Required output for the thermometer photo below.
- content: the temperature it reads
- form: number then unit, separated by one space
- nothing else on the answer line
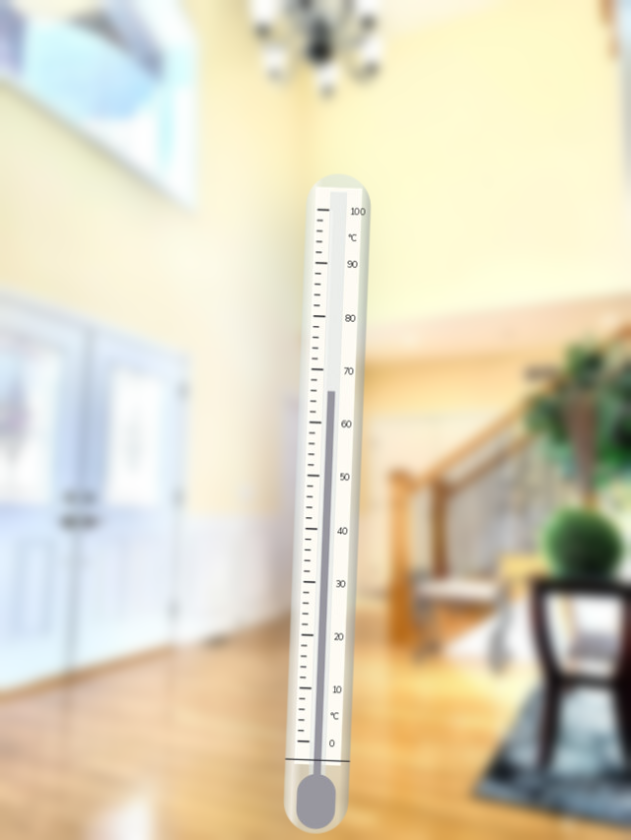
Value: 66 °C
